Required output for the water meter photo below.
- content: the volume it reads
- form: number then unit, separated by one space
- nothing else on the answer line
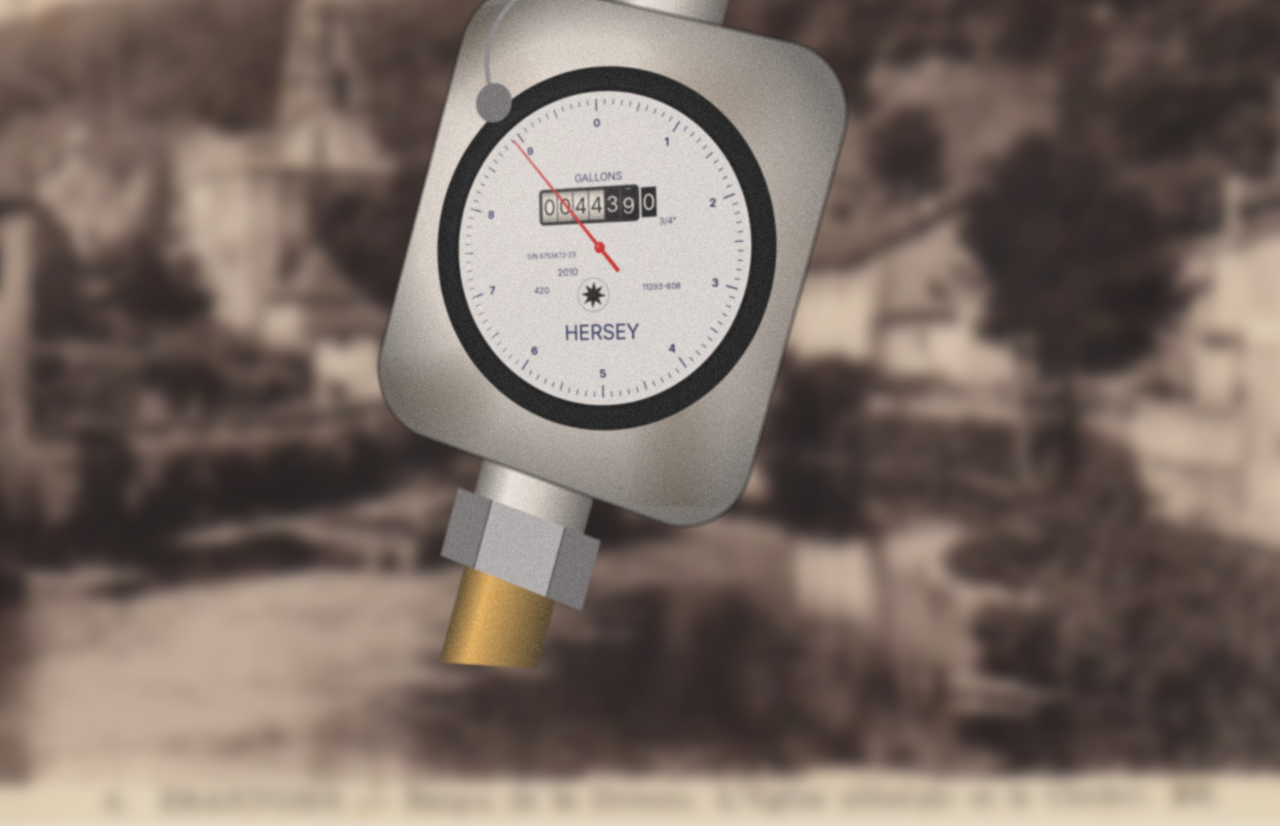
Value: 44388.9 gal
